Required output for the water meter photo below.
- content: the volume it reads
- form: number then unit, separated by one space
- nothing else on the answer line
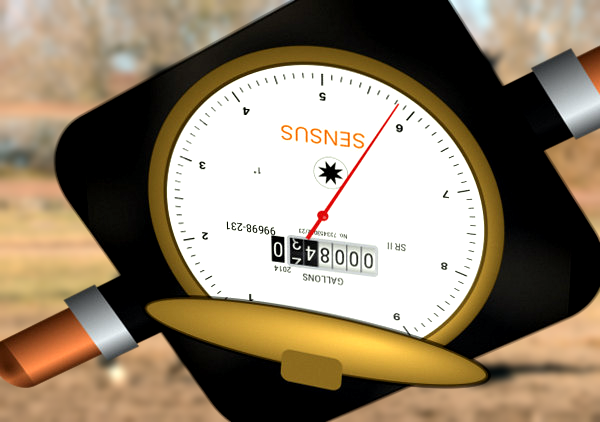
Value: 8425.8 gal
